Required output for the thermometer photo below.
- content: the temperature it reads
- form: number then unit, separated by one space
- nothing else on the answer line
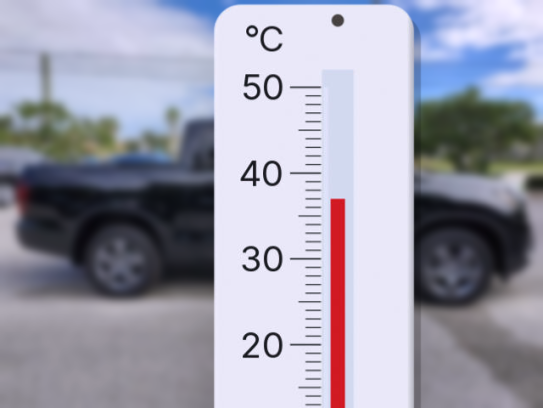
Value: 37 °C
